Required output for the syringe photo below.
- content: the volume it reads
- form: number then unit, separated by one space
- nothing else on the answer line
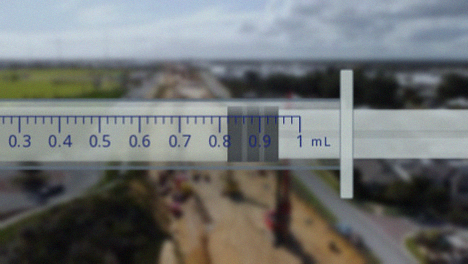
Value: 0.82 mL
